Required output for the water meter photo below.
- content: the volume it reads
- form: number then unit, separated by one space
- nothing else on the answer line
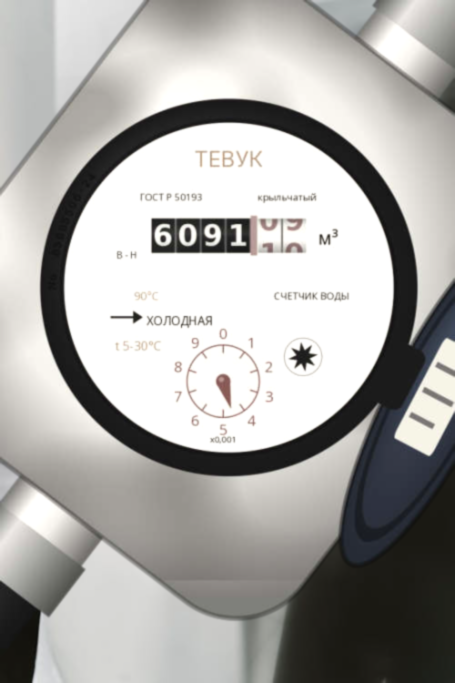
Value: 6091.094 m³
